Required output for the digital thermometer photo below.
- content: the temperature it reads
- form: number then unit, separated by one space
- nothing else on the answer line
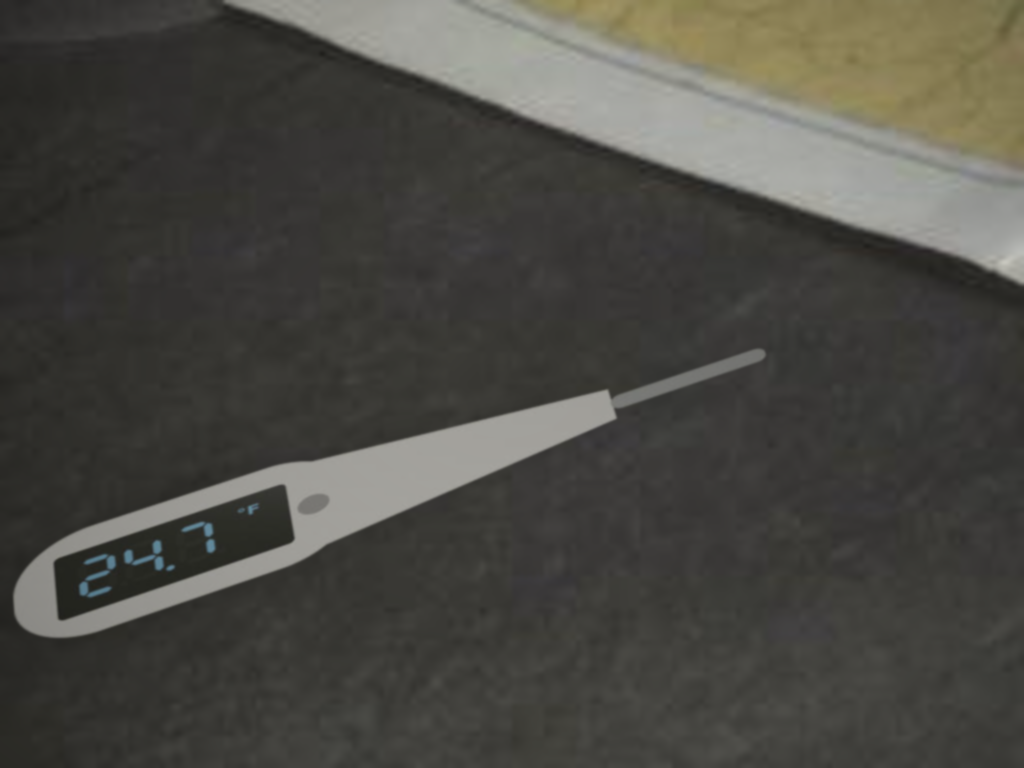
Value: 24.7 °F
